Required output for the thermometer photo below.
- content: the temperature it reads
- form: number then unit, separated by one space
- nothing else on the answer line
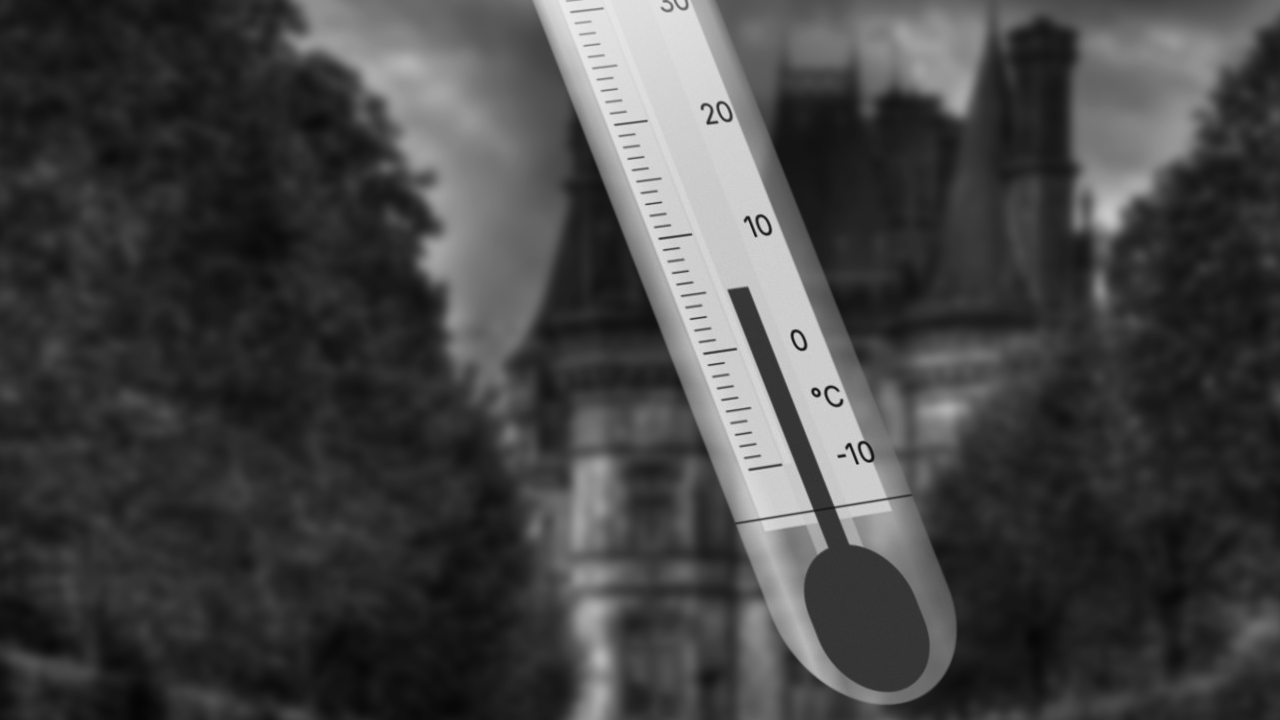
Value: 5 °C
